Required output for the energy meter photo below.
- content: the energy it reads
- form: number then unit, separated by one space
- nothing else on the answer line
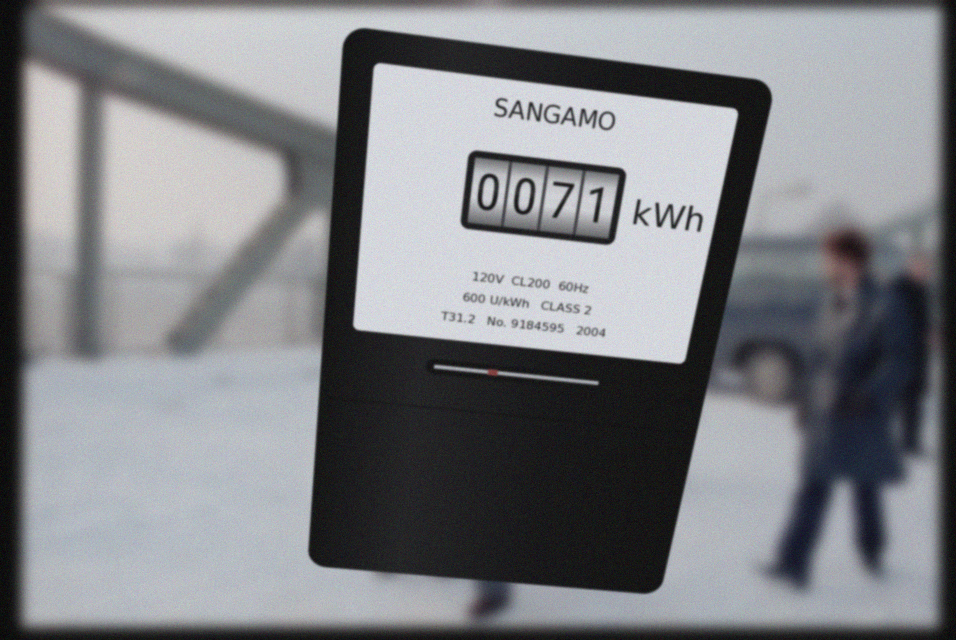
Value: 71 kWh
